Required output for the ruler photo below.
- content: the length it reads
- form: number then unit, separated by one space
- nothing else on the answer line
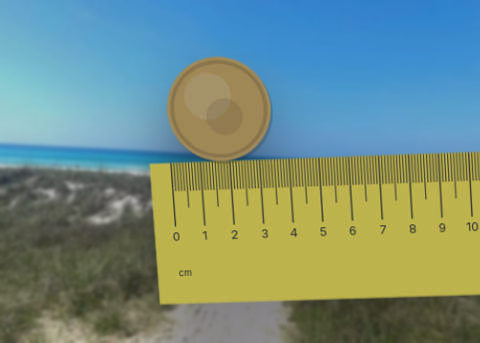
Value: 3.5 cm
